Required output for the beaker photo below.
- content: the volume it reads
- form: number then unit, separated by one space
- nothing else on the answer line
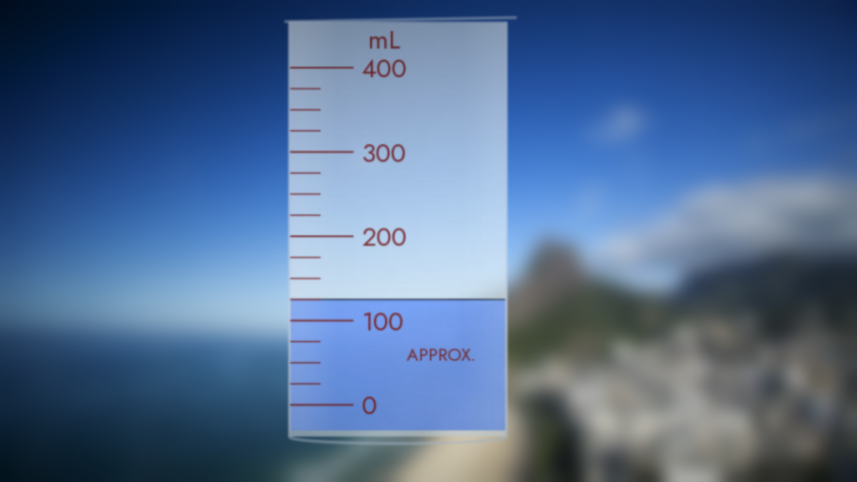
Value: 125 mL
